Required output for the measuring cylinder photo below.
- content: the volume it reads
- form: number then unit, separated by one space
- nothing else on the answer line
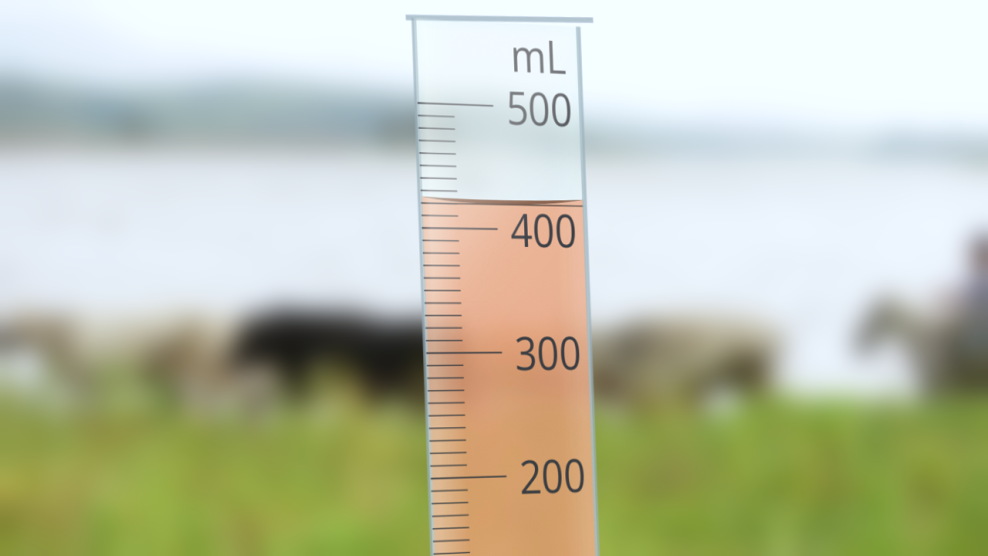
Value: 420 mL
